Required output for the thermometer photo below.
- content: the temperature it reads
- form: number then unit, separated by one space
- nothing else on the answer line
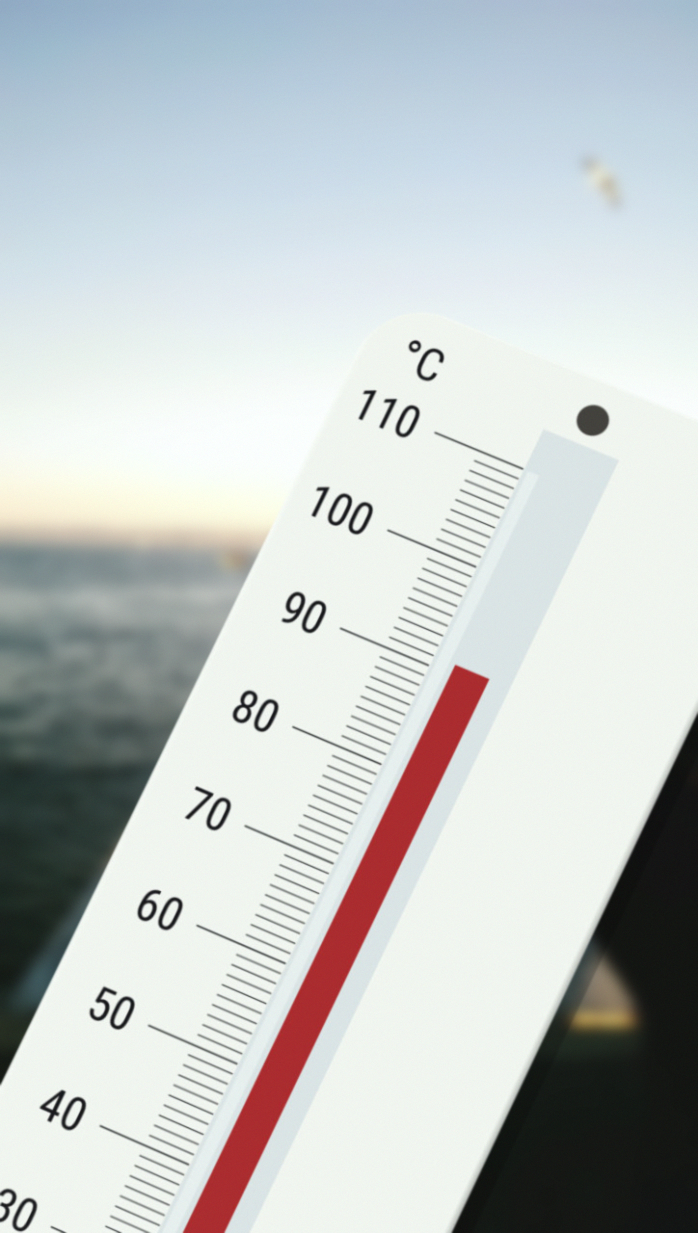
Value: 91 °C
